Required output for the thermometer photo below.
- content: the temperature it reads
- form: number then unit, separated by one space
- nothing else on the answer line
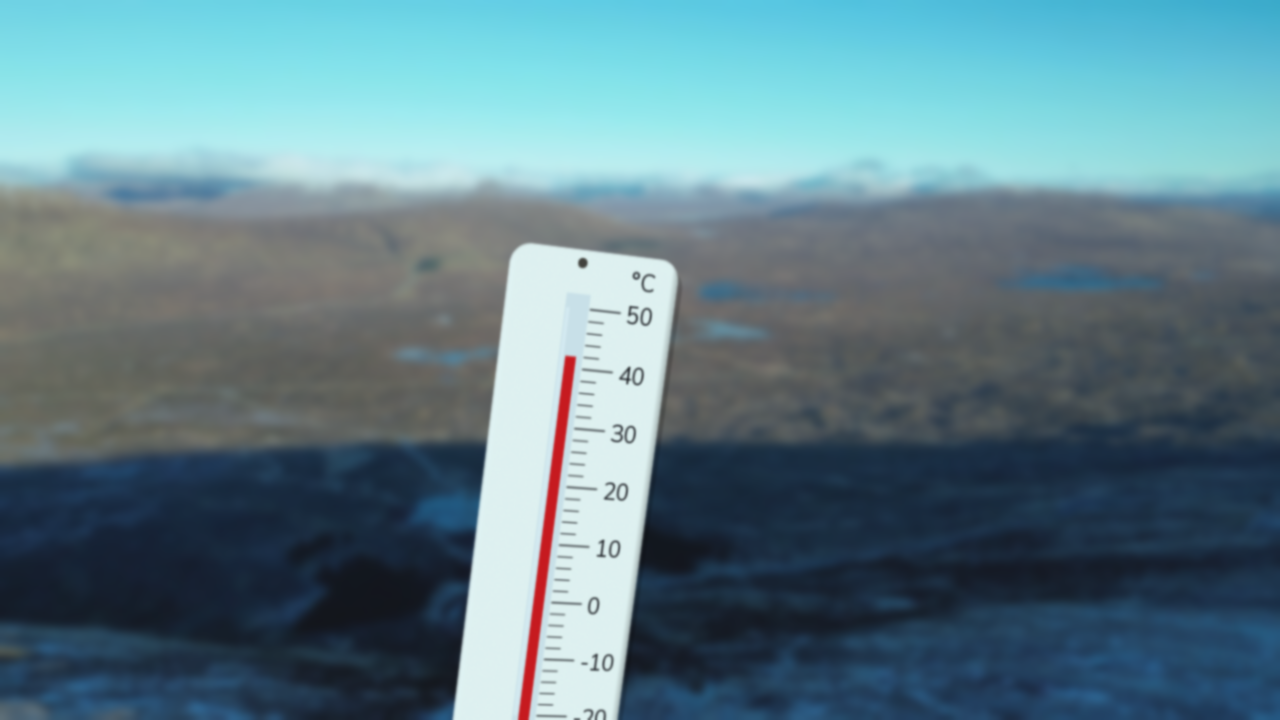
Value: 42 °C
